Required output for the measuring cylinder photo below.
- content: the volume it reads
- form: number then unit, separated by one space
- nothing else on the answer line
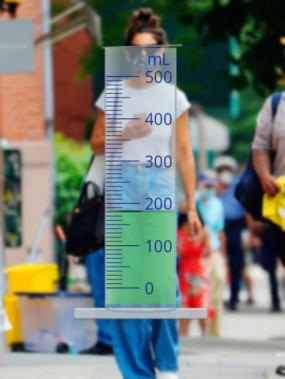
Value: 180 mL
